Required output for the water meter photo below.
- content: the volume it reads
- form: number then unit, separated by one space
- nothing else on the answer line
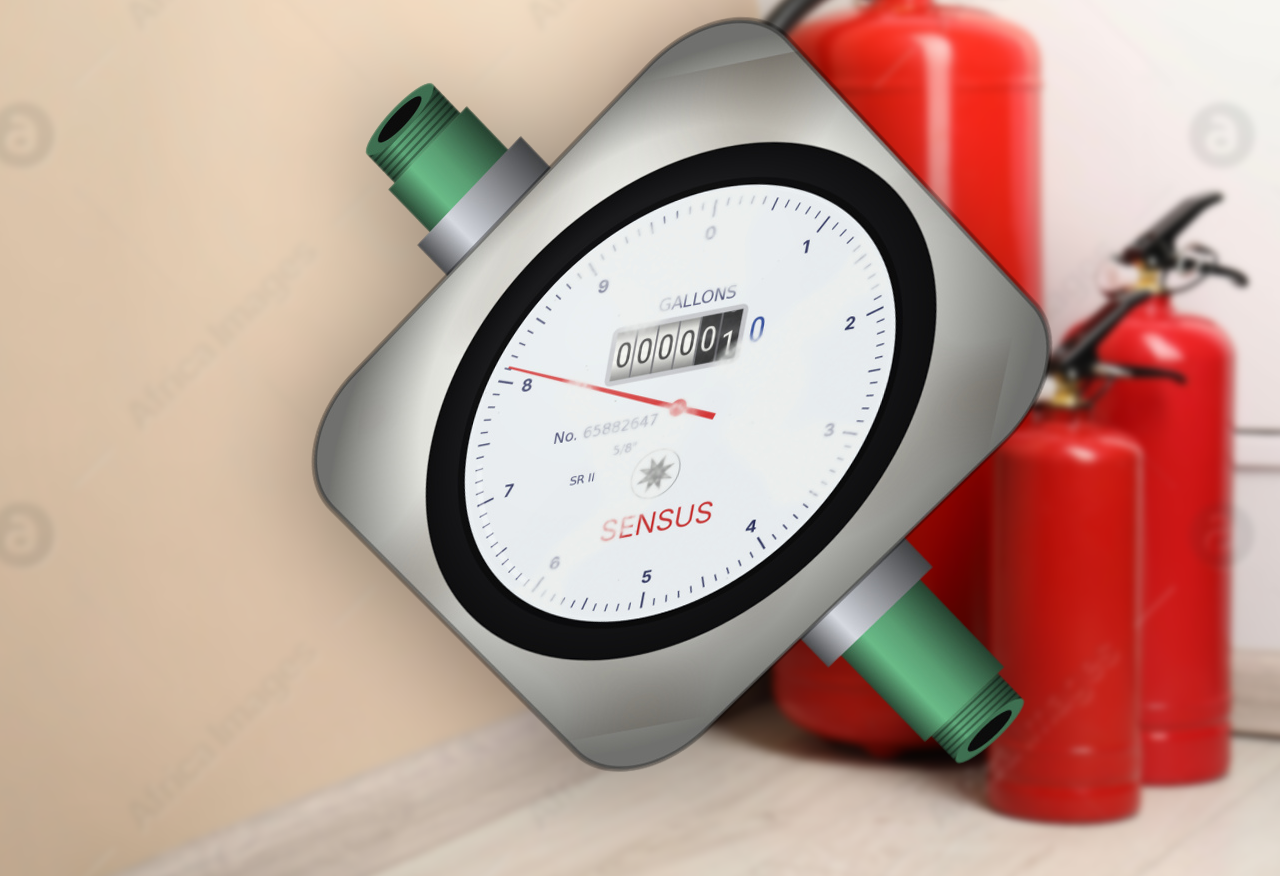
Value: 8.1 gal
